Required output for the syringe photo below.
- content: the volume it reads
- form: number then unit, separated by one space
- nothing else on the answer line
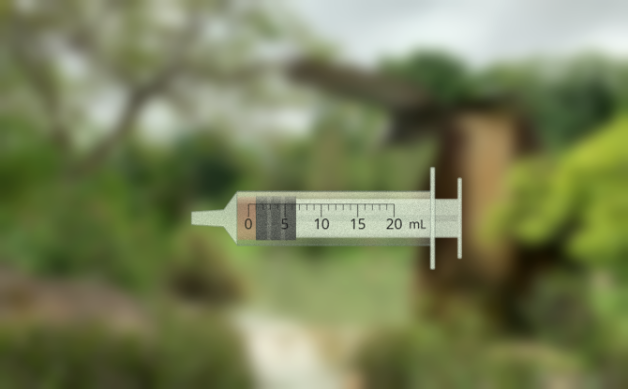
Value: 1 mL
